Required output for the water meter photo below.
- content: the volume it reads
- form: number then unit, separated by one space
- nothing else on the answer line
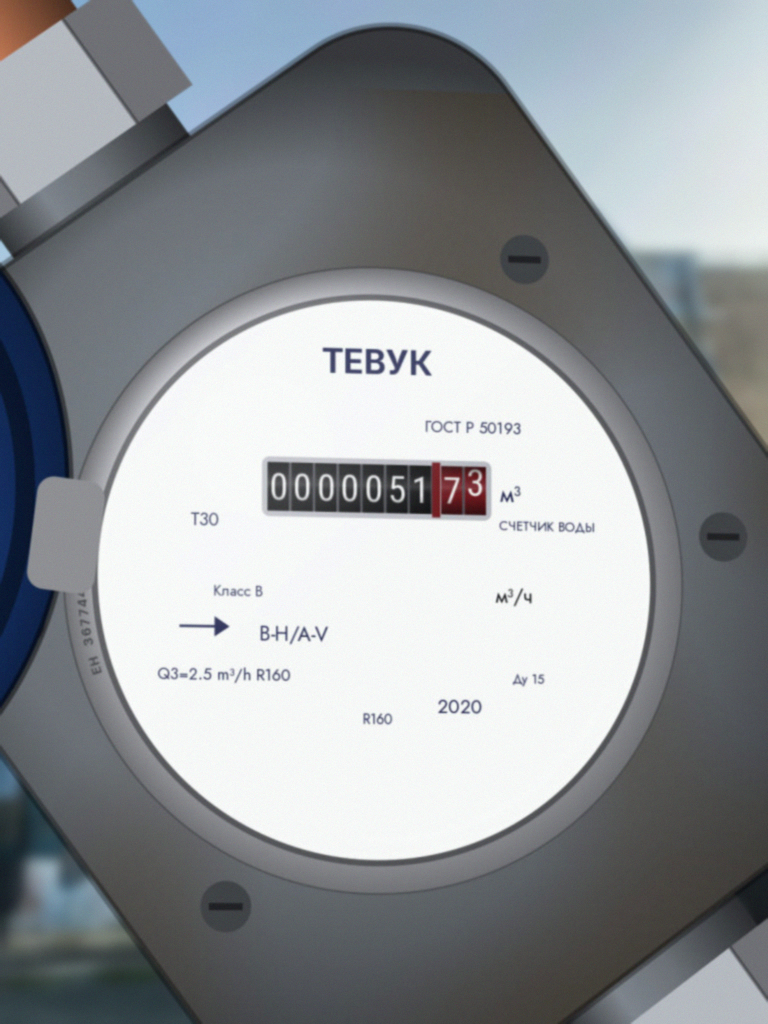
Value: 51.73 m³
